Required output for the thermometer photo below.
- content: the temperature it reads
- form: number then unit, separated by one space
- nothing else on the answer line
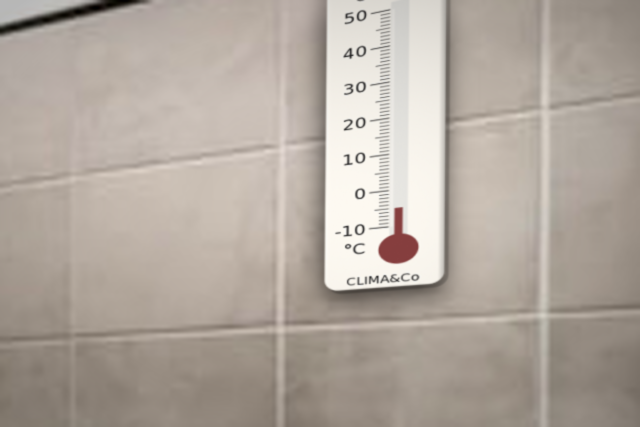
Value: -5 °C
